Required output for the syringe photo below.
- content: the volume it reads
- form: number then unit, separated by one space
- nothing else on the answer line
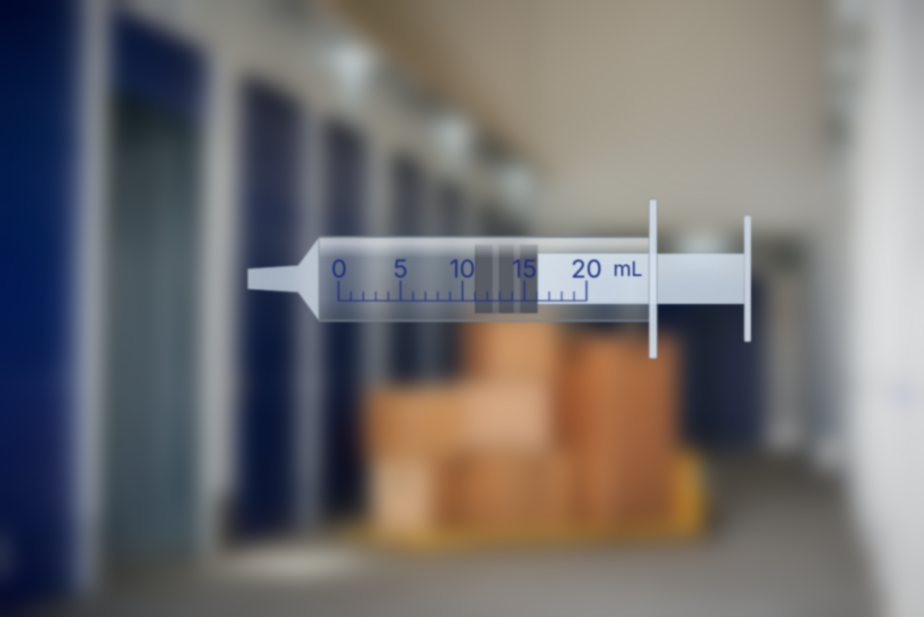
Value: 11 mL
